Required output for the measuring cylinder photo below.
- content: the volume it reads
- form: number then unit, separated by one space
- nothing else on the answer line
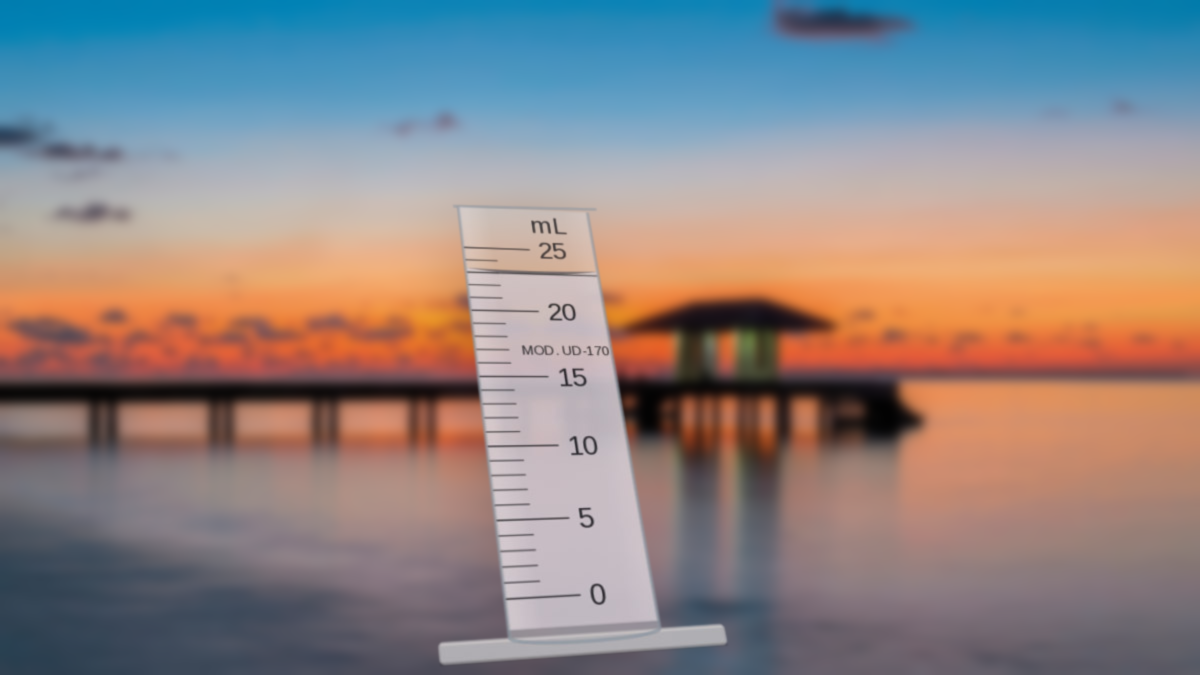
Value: 23 mL
